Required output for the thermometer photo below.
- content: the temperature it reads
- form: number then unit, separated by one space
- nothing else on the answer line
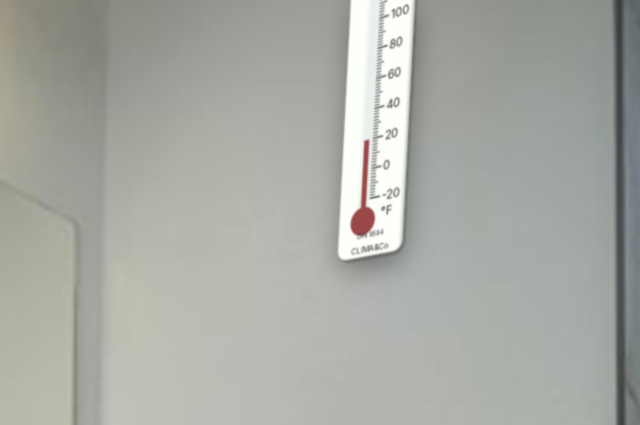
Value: 20 °F
